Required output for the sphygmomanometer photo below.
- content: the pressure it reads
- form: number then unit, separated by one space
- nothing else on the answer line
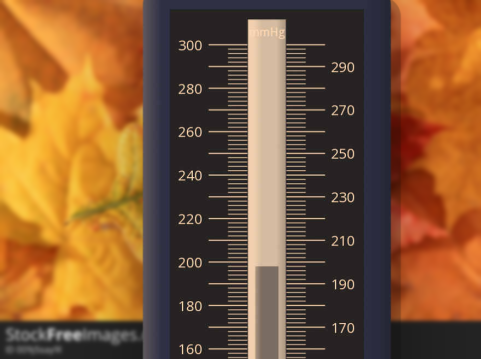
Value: 198 mmHg
